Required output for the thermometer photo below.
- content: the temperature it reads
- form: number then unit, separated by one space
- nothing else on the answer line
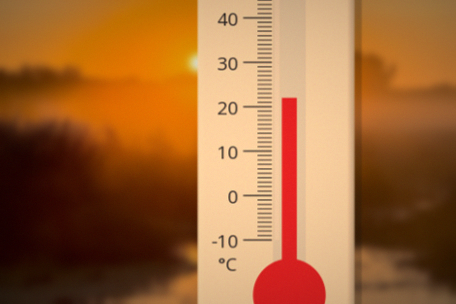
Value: 22 °C
